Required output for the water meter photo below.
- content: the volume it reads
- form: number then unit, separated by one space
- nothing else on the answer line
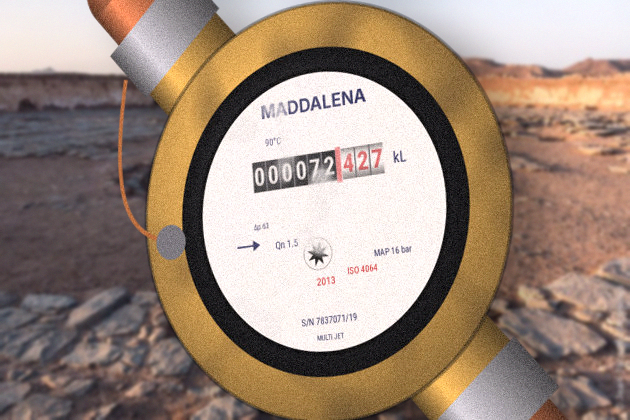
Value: 72.427 kL
